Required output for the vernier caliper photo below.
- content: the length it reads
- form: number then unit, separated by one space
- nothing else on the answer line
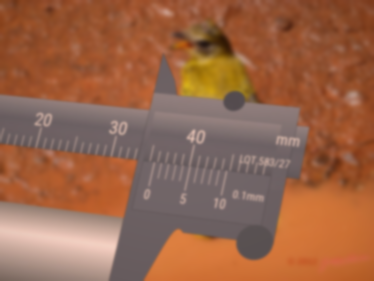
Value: 35.6 mm
